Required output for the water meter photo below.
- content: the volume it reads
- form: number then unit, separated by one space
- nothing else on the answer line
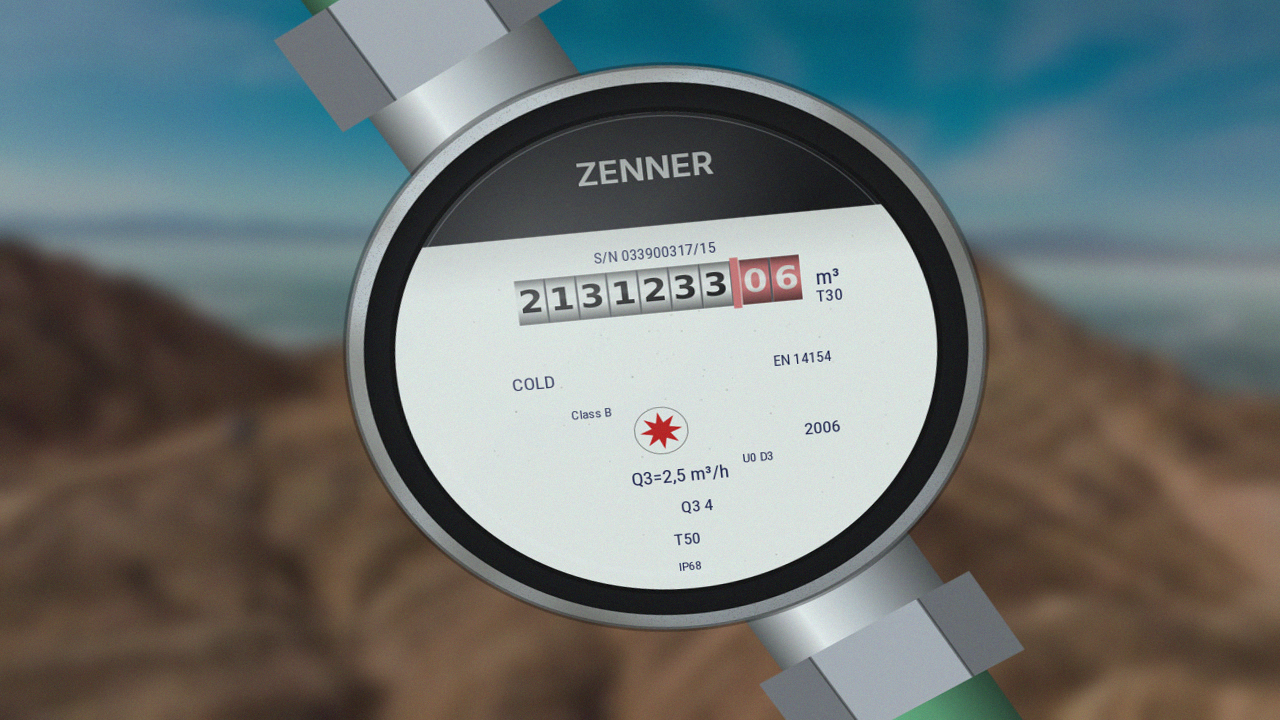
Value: 2131233.06 m³
